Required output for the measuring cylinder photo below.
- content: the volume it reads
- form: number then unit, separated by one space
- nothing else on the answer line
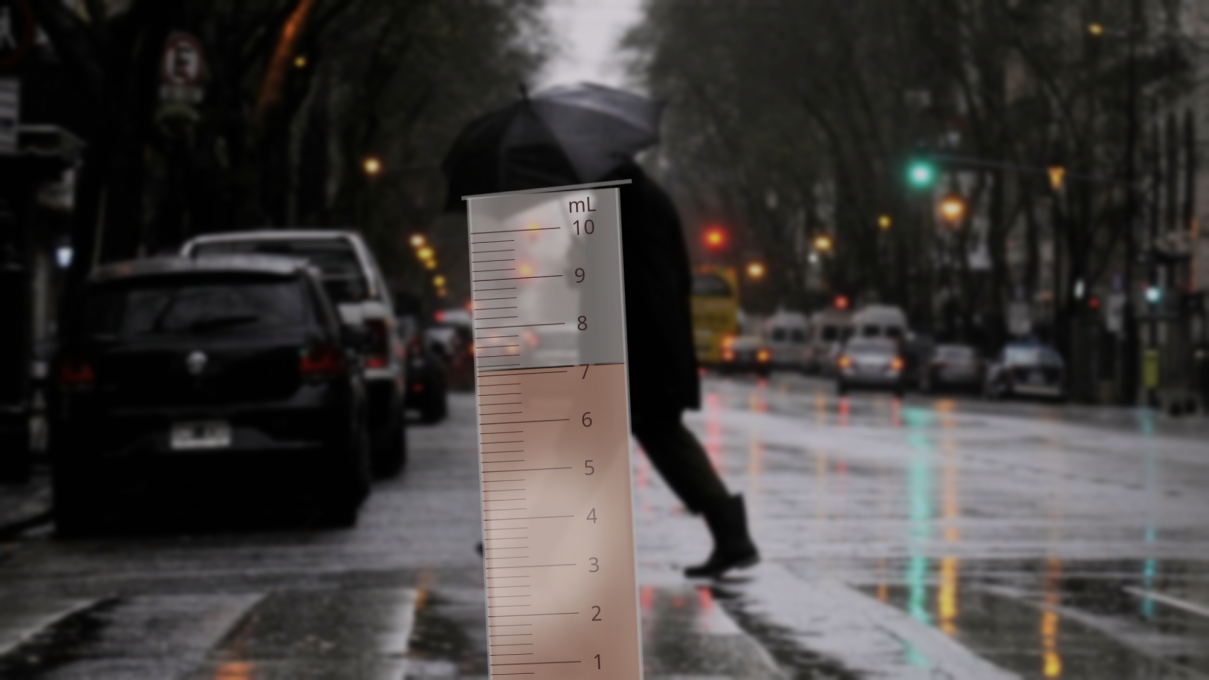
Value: 7.1 mL
